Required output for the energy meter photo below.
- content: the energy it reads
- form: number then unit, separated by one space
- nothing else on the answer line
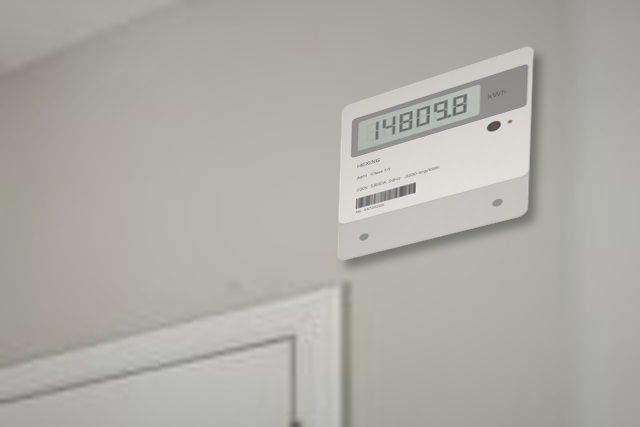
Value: 14809.8 kWh
